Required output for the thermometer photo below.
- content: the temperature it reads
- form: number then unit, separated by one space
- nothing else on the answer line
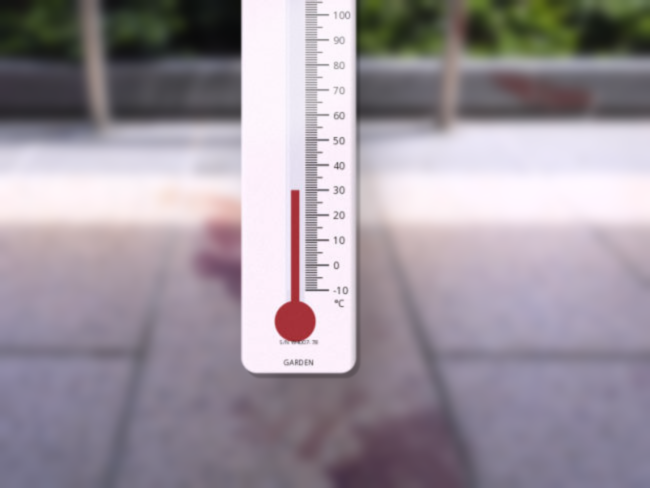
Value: 30 °C
